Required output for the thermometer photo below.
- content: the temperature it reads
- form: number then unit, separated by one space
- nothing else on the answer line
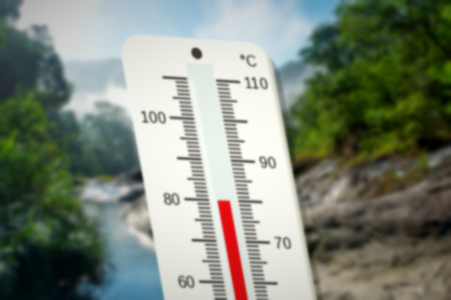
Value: 80 °C
